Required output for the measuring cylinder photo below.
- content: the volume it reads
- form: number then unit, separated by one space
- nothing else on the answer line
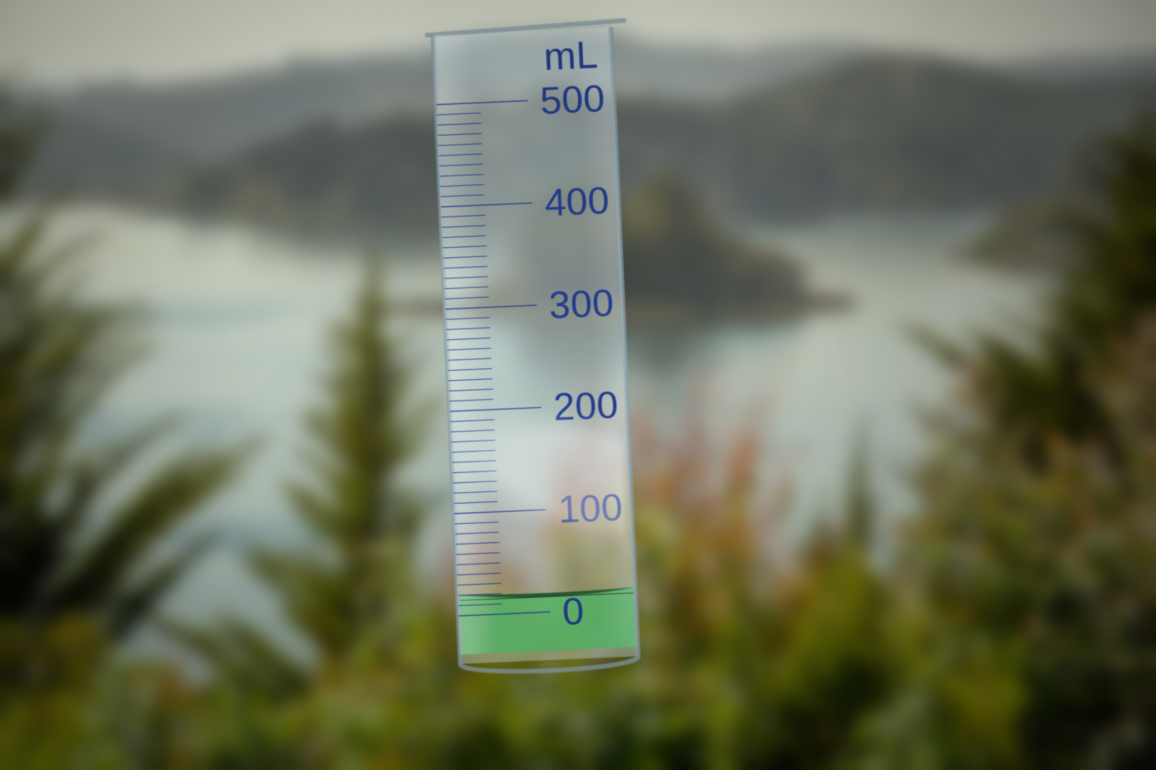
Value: 15 mL
